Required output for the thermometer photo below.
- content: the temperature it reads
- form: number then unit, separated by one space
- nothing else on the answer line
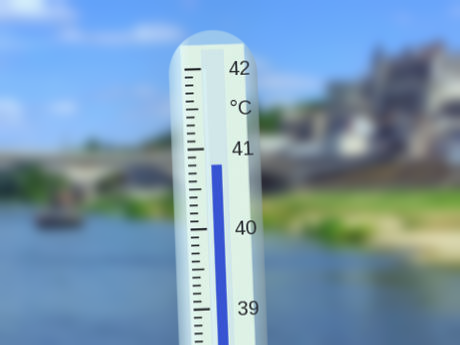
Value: 40.8 °C
